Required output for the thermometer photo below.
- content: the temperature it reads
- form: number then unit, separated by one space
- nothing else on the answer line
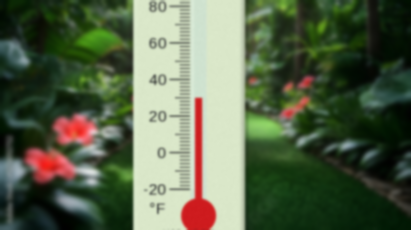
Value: 30 °F
